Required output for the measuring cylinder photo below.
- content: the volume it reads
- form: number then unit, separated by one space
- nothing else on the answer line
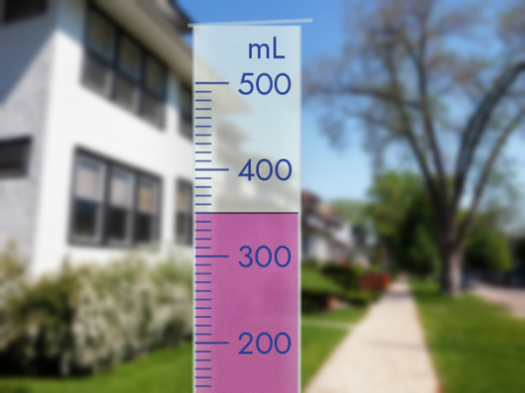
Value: 350 mL
